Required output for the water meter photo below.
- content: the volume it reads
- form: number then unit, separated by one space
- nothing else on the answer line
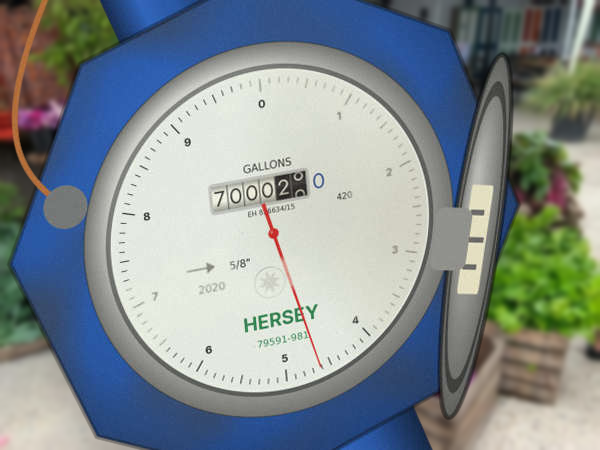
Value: 7000284.6 gal
